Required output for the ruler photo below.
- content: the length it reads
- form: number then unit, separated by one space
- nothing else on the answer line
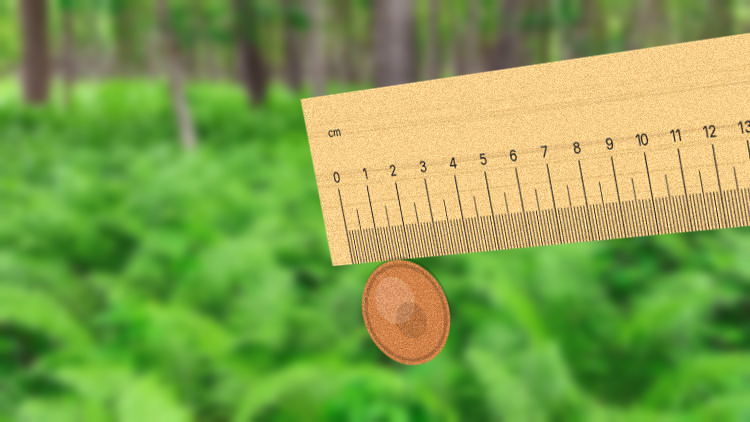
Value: 3 cm
